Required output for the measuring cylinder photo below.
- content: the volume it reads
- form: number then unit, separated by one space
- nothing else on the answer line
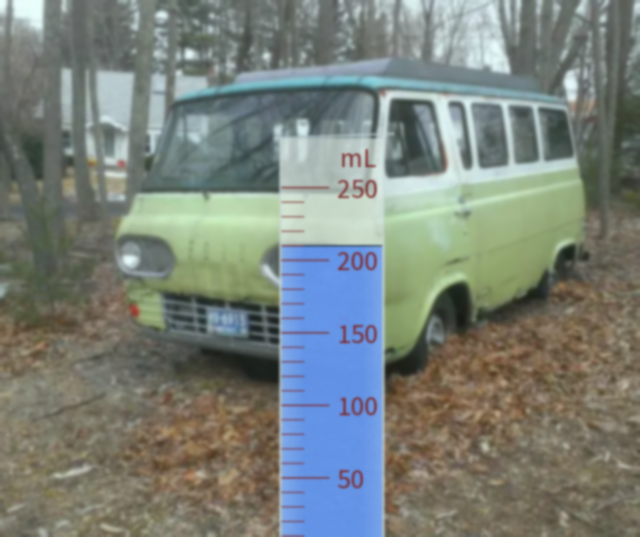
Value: 210 mL
